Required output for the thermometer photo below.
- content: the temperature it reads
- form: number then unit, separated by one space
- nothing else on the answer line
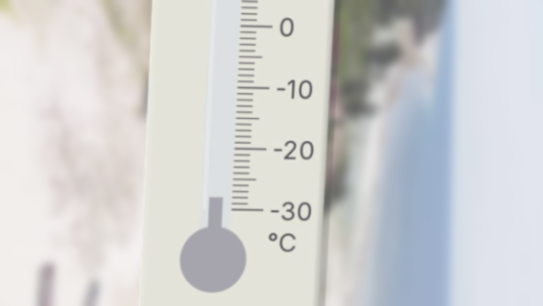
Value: -28 °C
